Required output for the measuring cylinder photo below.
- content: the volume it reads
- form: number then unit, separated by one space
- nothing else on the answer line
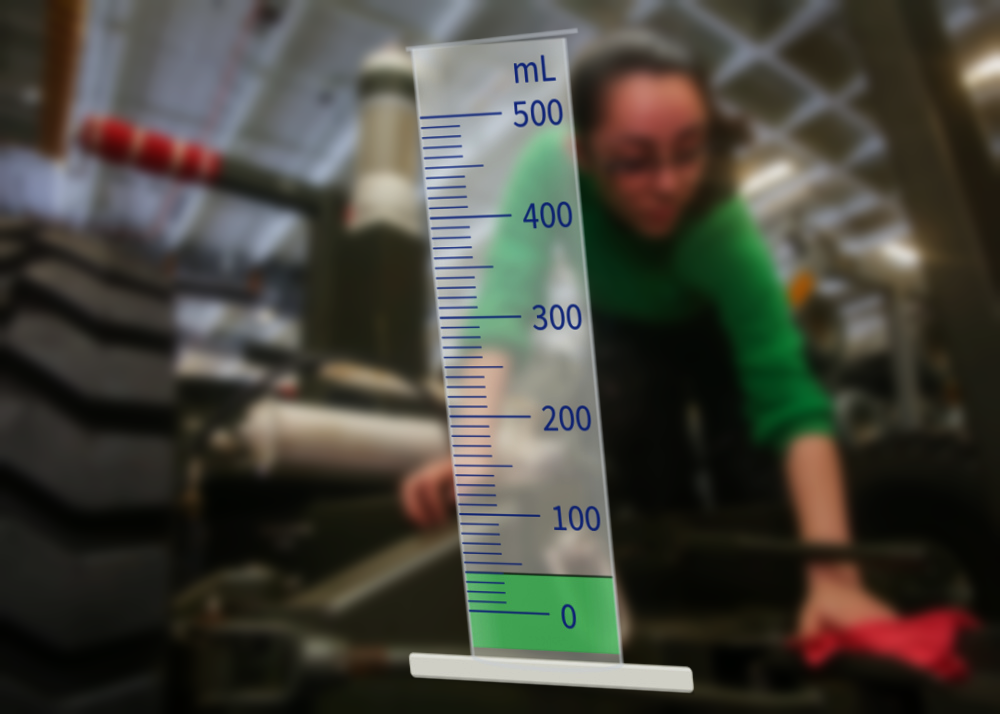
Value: 40 mL
